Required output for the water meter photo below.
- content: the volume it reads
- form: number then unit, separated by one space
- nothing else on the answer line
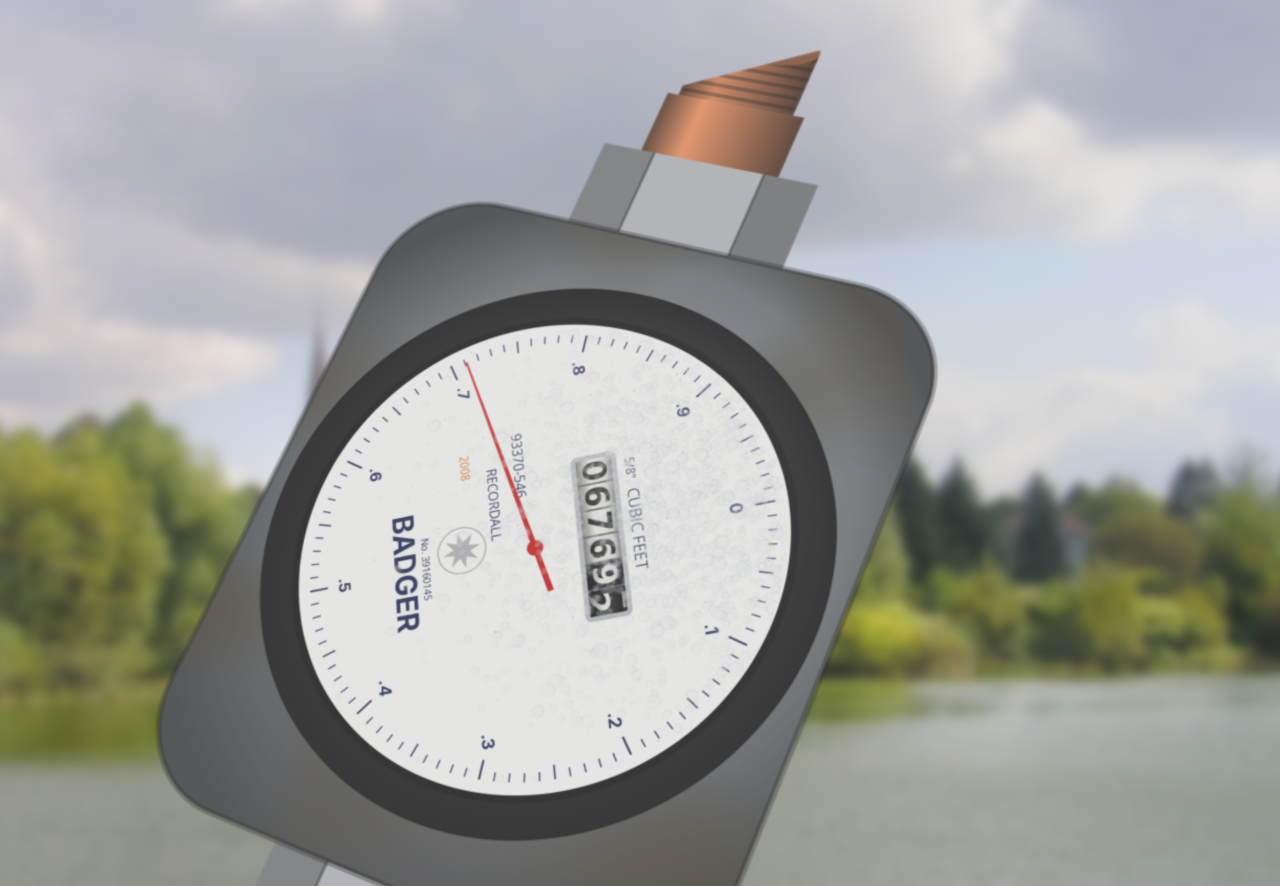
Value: 67691.71 ft³
